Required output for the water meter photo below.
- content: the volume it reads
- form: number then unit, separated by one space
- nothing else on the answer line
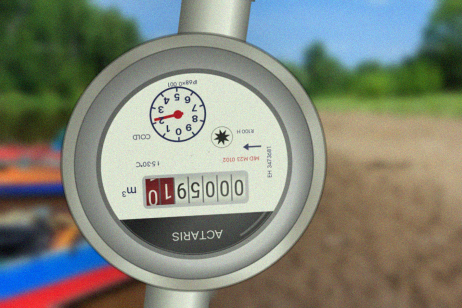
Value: 59.102 m³
